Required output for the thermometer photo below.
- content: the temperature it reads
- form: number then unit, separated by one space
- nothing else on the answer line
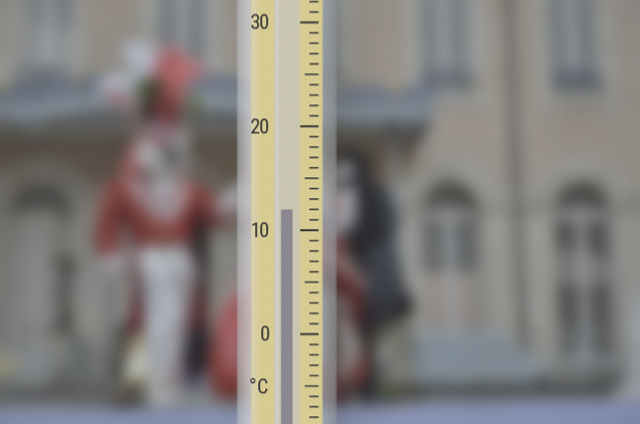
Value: 12 °C
